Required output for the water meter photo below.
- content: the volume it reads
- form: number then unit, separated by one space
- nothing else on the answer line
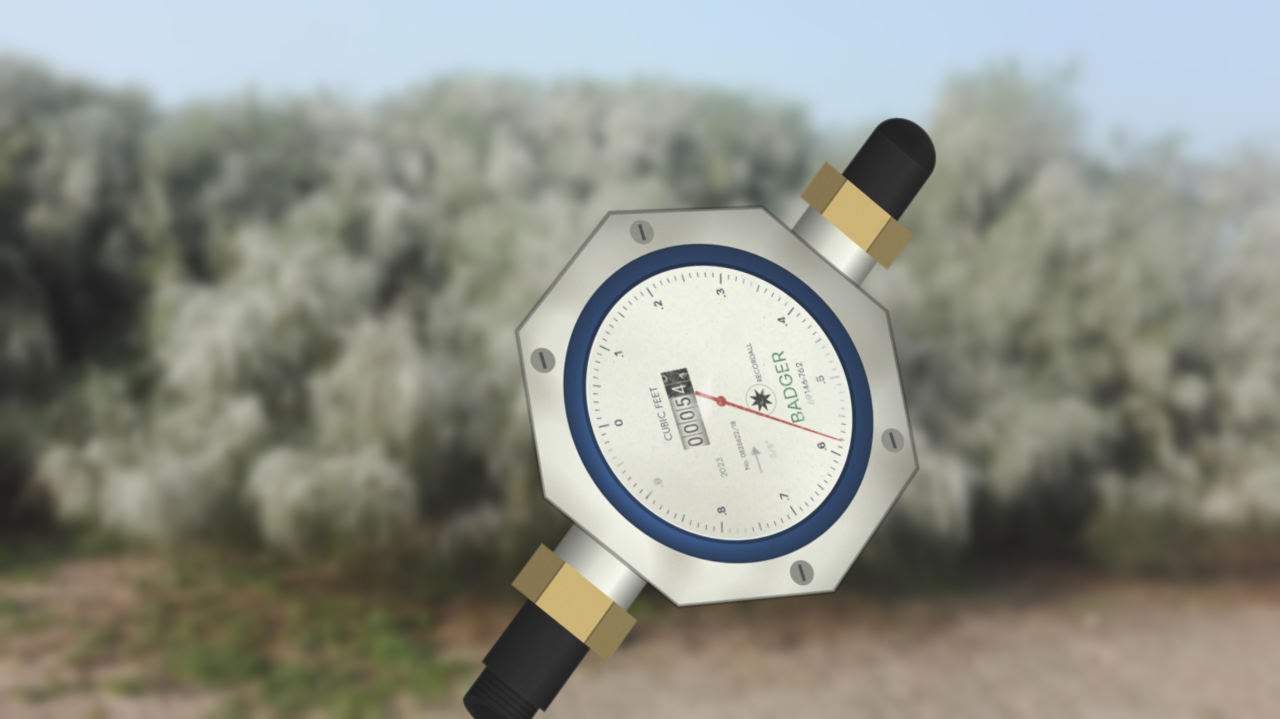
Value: 540.58 ft³
